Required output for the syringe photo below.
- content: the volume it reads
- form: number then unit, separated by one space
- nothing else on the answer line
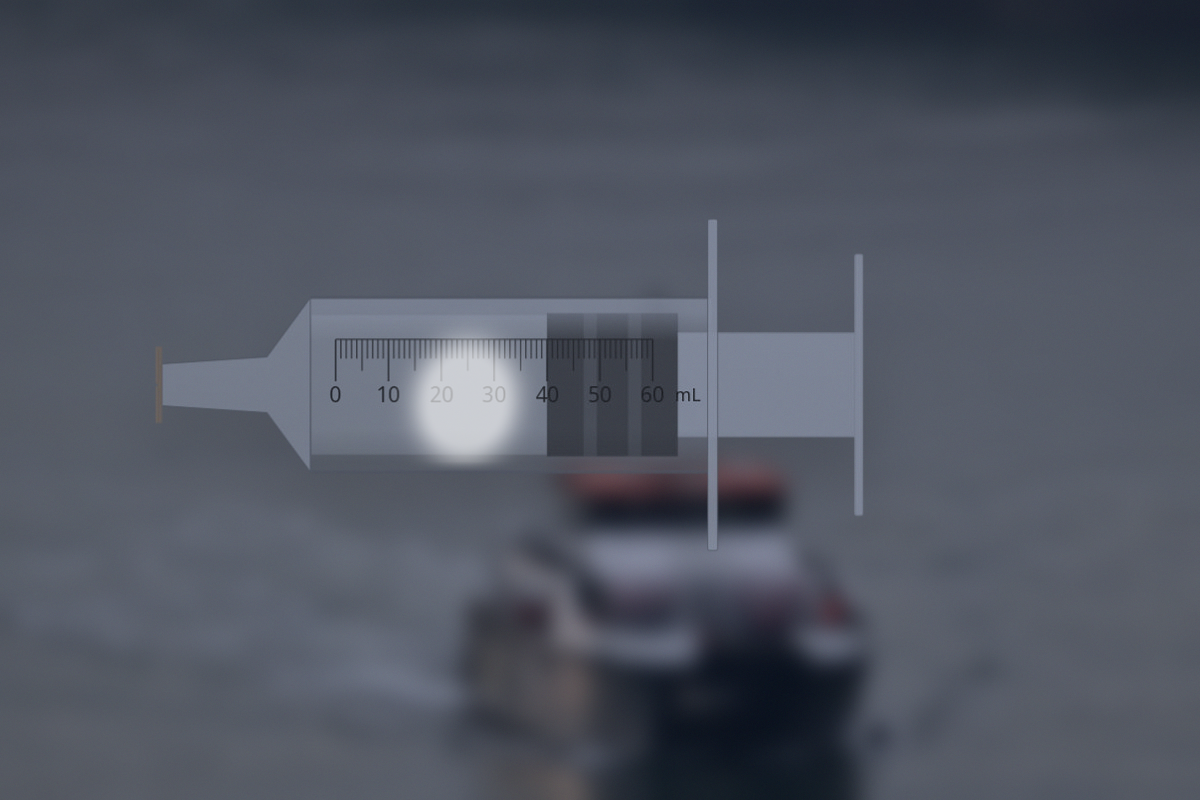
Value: 40 mL
